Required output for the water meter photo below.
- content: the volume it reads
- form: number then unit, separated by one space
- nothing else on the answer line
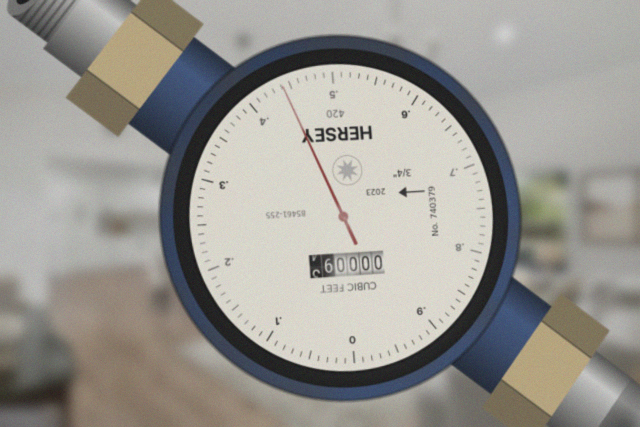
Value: 93.44 ft³
